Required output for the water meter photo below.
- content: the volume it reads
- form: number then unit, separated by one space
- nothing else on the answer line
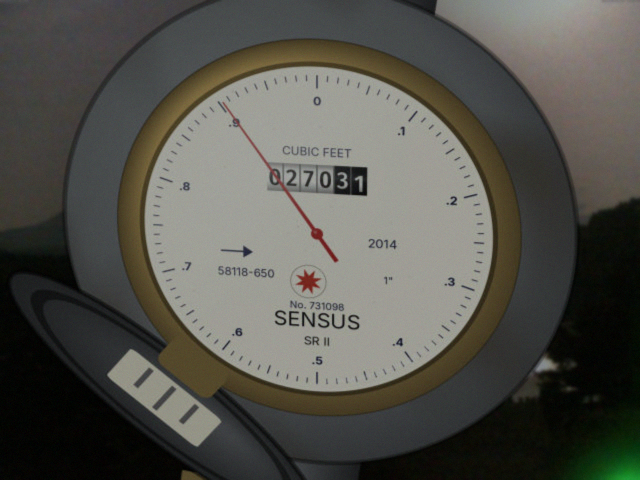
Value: 27030.90 ft³
